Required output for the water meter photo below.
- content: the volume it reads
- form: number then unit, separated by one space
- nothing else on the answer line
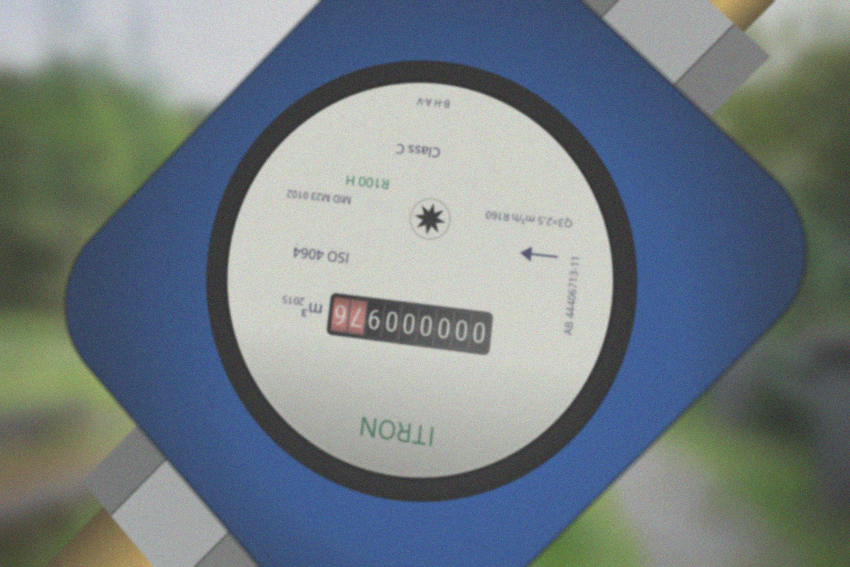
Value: 9.76 m³
